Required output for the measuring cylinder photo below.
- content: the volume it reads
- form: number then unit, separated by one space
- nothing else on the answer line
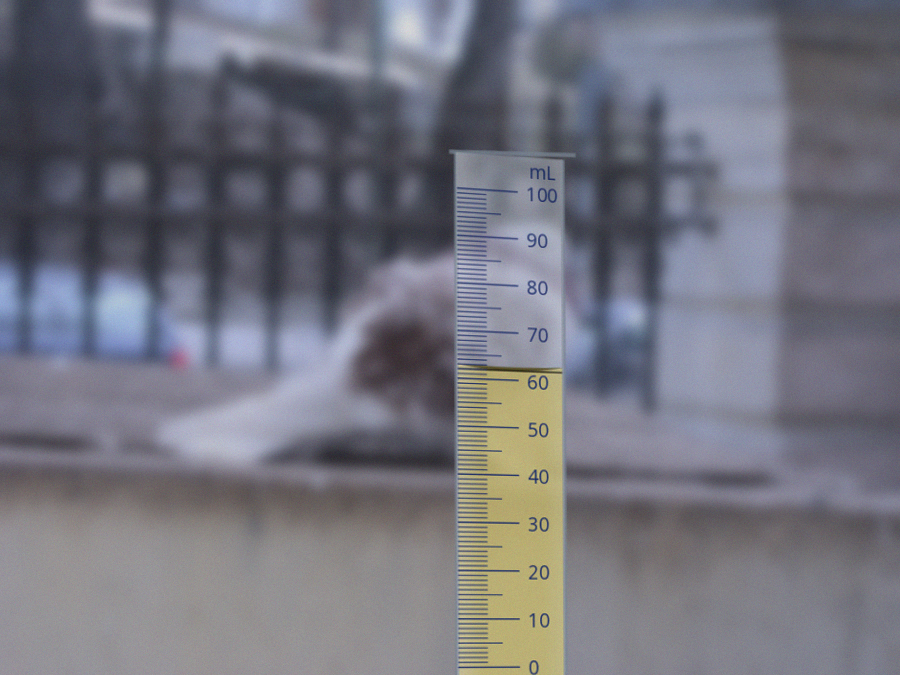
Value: 62 mL
